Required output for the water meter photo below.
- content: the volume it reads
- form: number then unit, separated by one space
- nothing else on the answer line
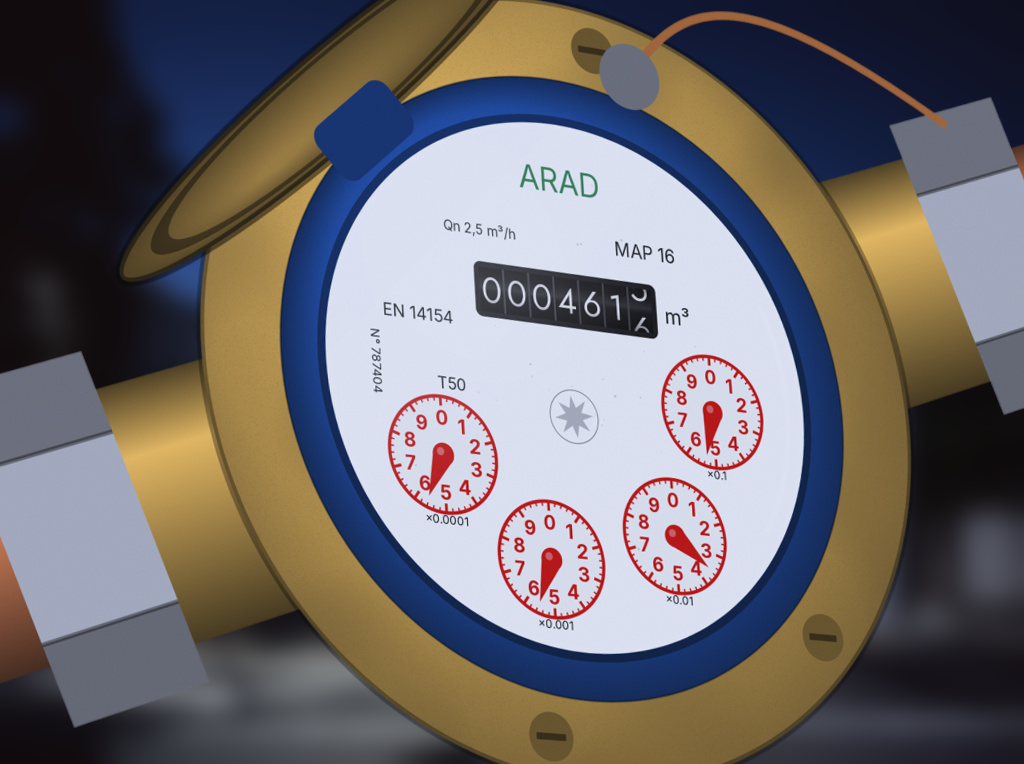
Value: 4615.5355 m³
